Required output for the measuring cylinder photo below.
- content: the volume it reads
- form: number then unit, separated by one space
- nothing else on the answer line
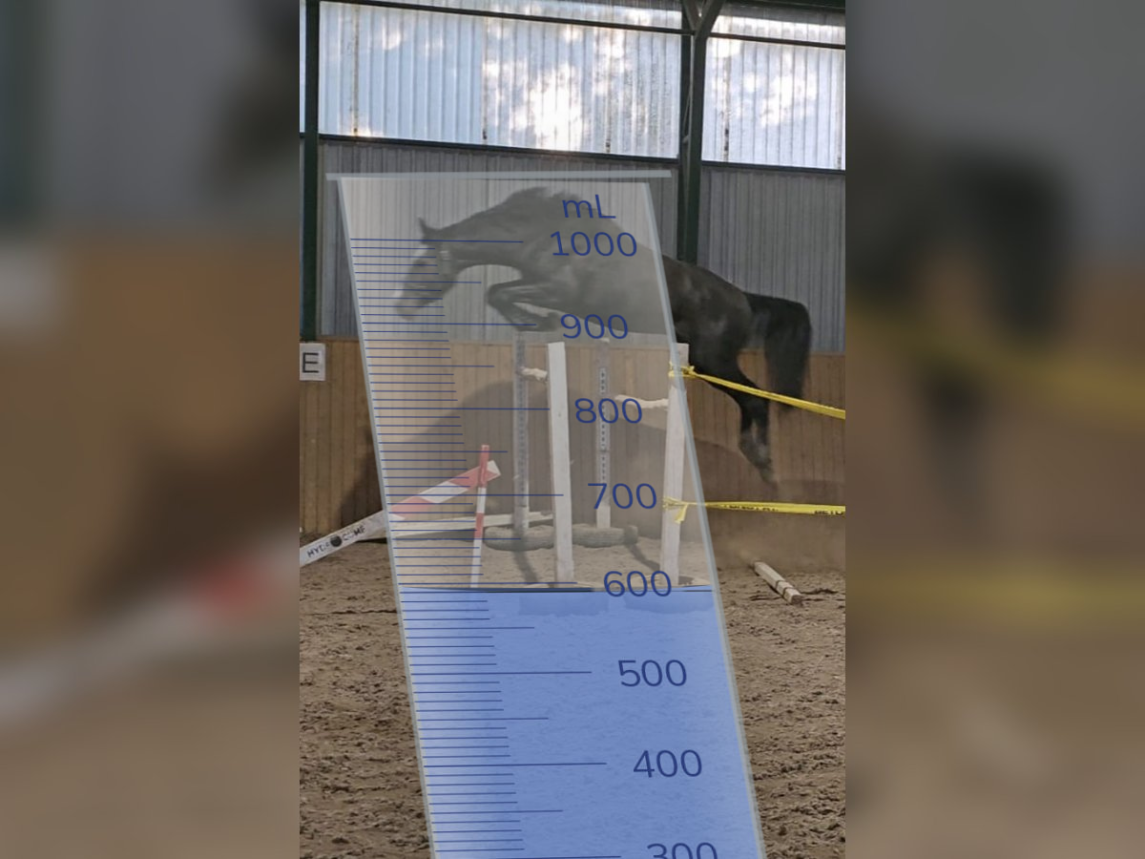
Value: 590 mL
